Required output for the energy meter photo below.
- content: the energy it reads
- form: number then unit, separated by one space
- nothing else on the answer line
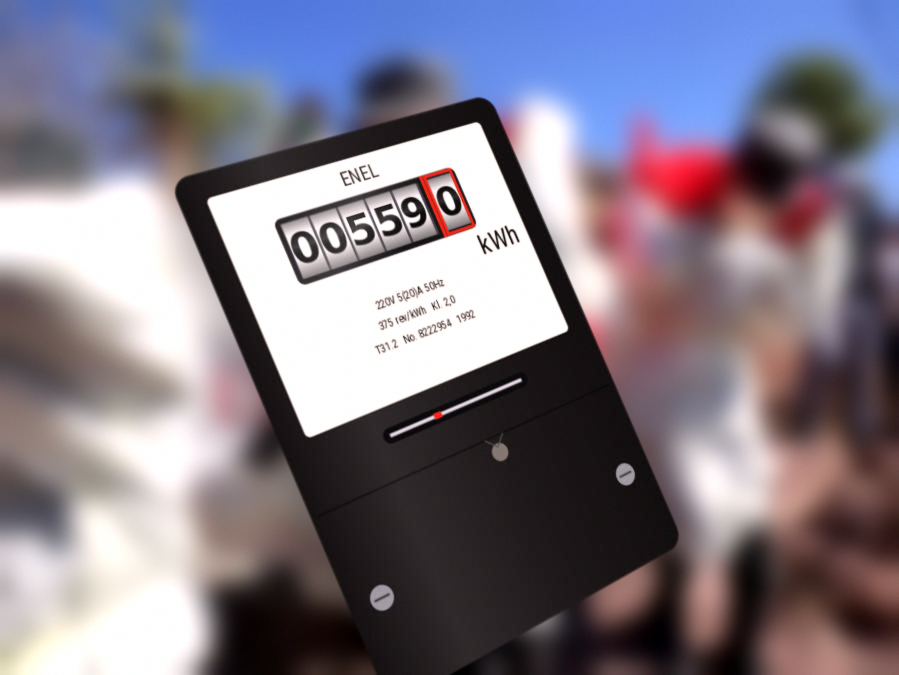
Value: 559.0 kWh
